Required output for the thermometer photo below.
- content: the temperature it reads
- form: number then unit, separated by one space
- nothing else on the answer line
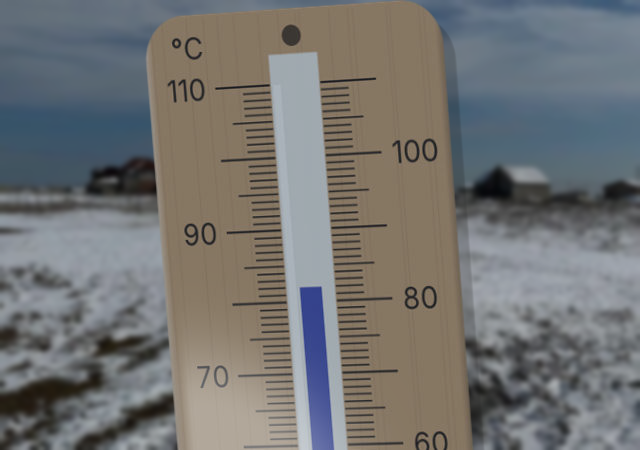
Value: 82 °C
